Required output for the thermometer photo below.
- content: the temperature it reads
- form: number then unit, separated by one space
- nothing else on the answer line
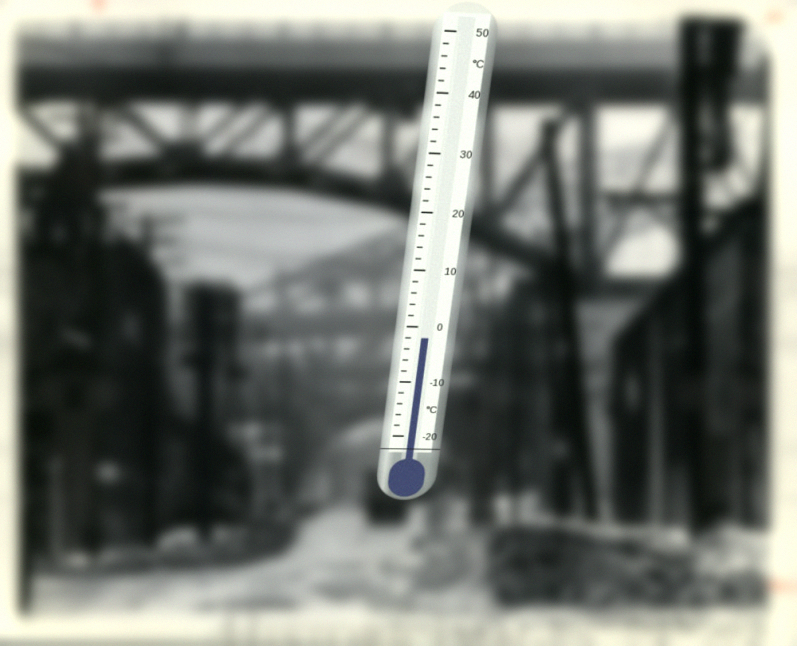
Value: -2 °C
